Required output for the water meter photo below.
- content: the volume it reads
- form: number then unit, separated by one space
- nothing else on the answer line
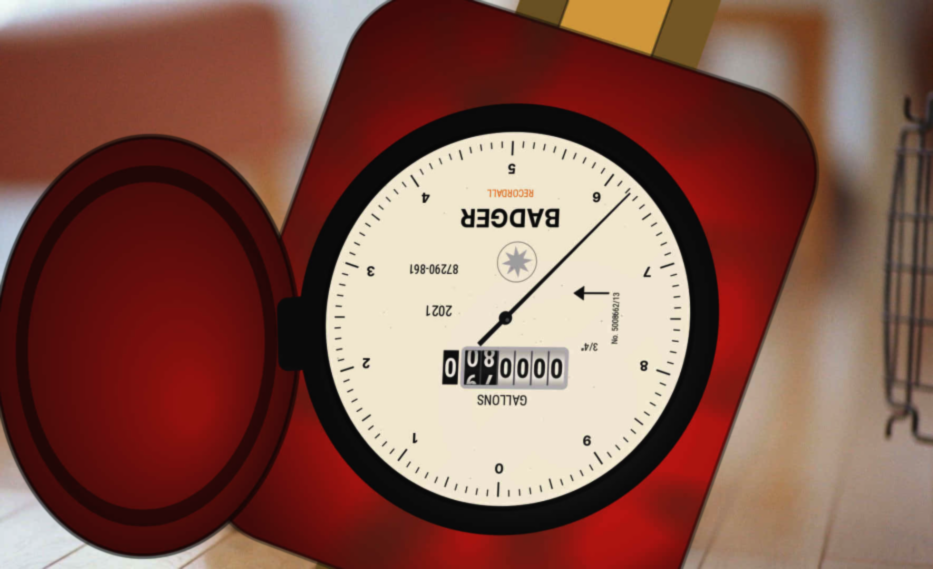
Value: 796.2 gal
